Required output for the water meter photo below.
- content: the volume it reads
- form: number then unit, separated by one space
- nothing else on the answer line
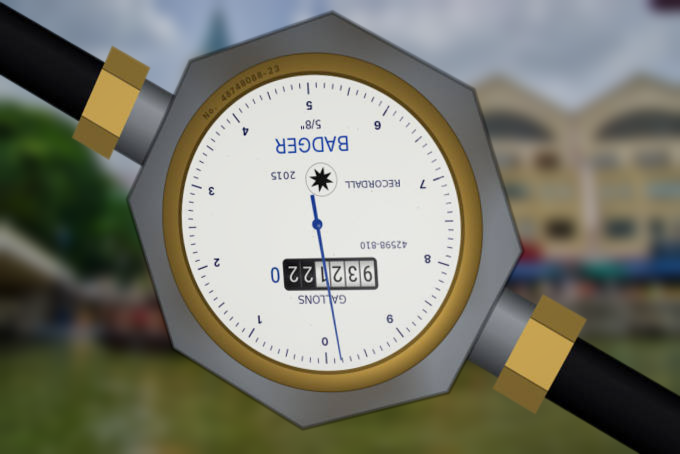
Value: 9321219.8 gal
